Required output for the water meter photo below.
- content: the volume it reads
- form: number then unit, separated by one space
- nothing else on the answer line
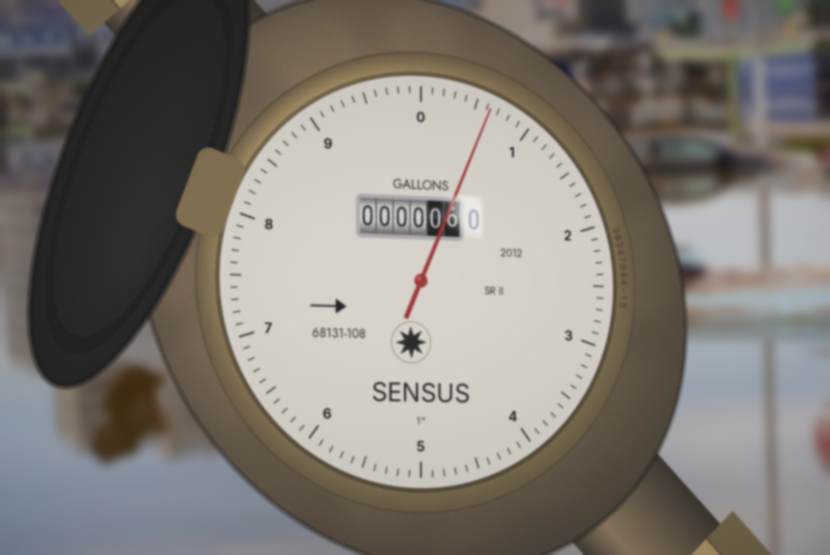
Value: 60.6 gal
